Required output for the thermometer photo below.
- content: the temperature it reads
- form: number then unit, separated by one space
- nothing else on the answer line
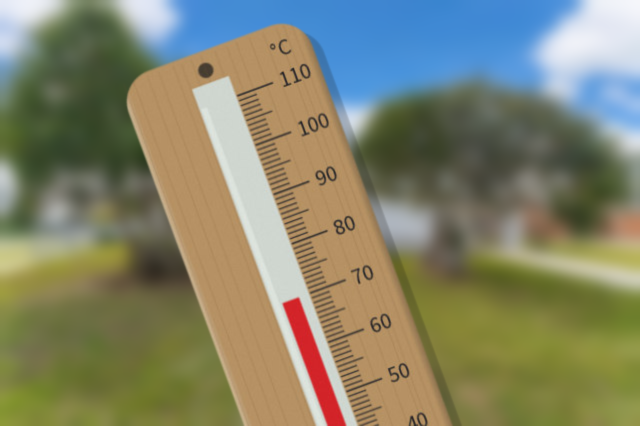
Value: 70 °C
